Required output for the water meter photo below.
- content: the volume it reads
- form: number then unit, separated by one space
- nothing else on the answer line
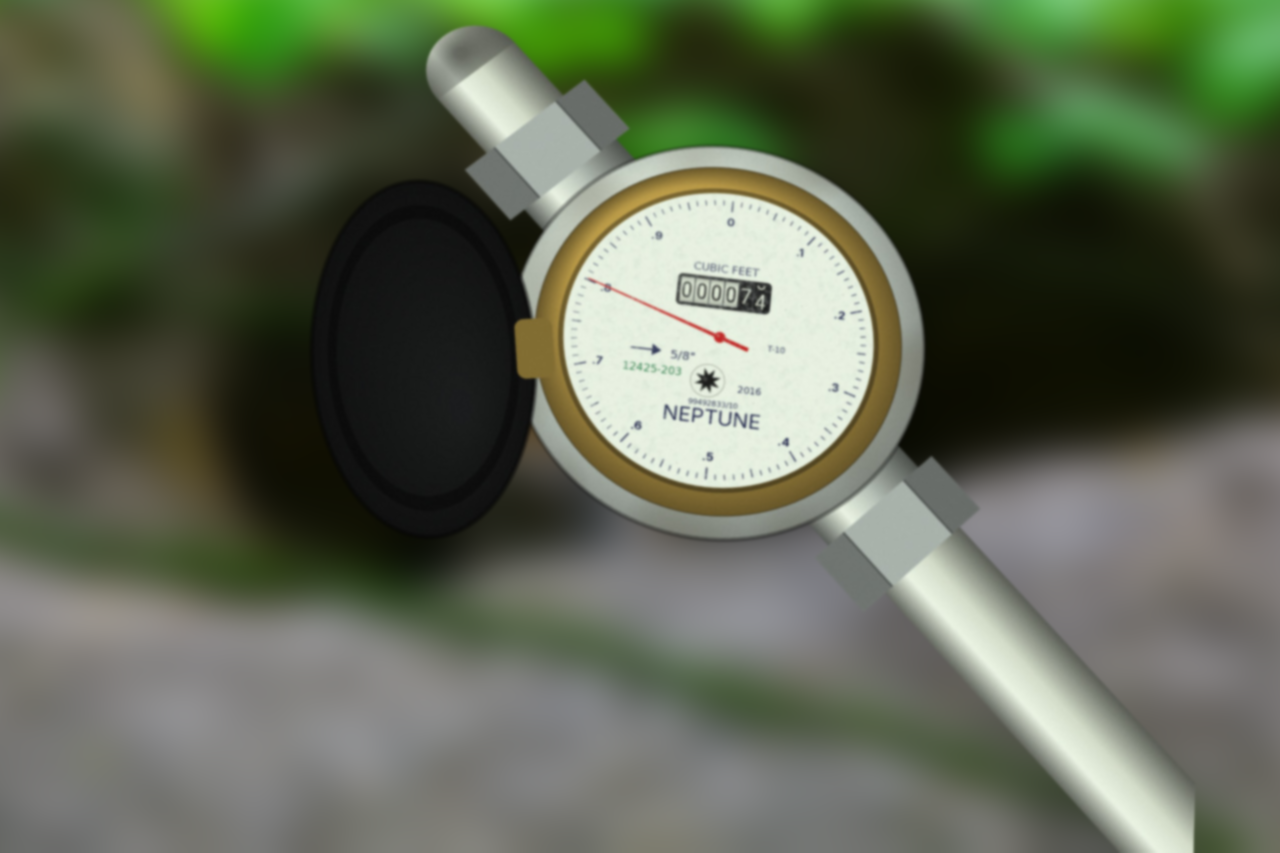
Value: 73.80 ft³
